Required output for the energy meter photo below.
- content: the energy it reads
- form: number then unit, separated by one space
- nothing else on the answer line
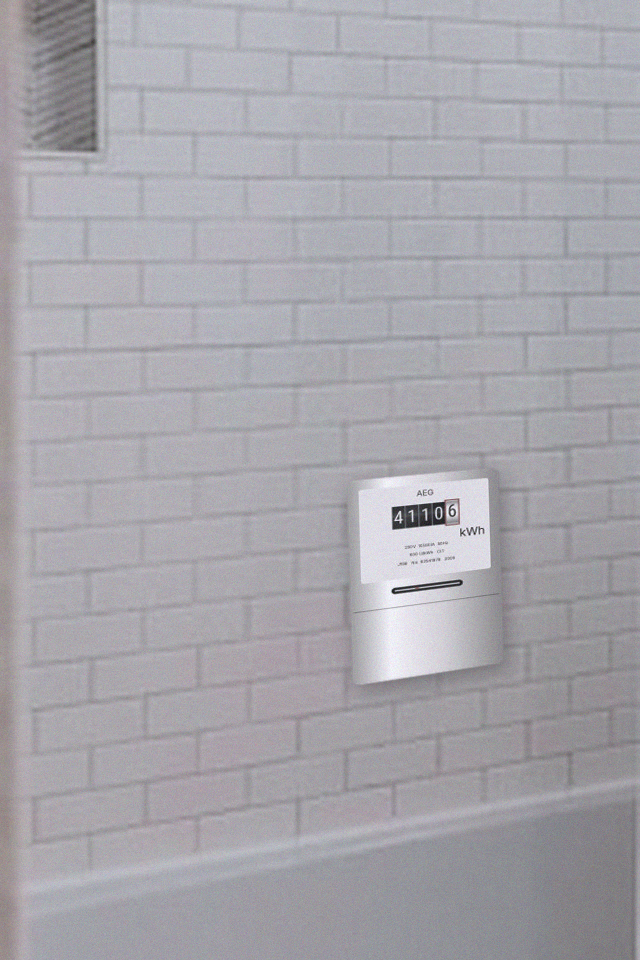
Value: 4110.6 kWh
